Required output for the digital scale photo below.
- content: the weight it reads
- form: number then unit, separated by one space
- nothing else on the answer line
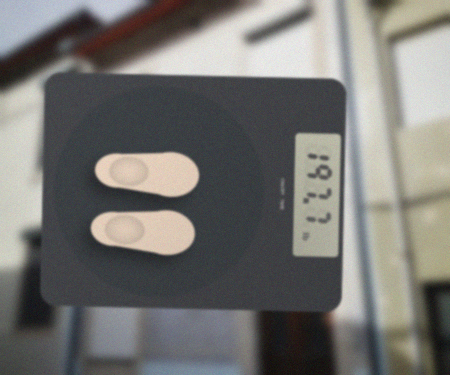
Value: 197.7 lb
